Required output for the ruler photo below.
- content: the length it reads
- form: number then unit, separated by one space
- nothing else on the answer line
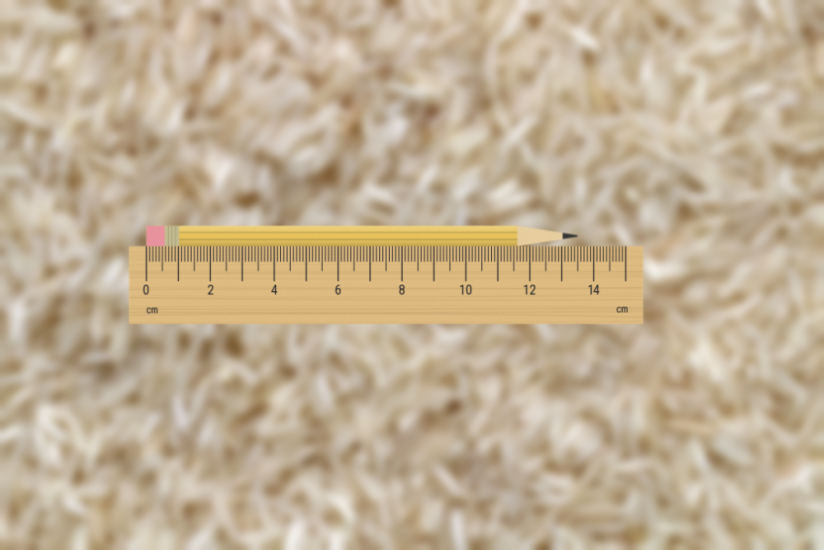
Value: 13.5 cm
